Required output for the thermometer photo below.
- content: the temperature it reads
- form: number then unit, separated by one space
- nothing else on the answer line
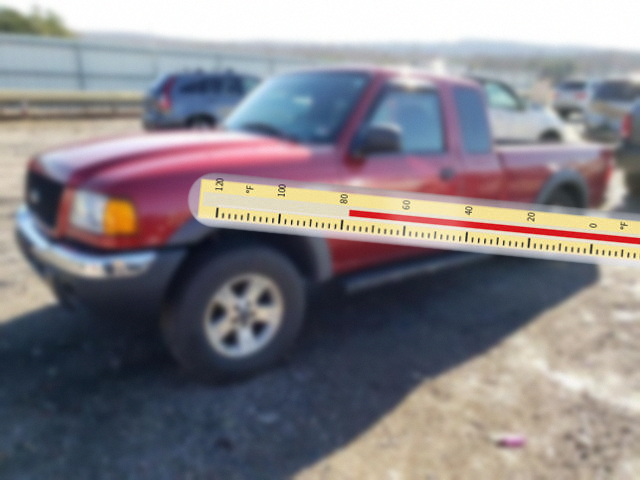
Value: 78 °F
